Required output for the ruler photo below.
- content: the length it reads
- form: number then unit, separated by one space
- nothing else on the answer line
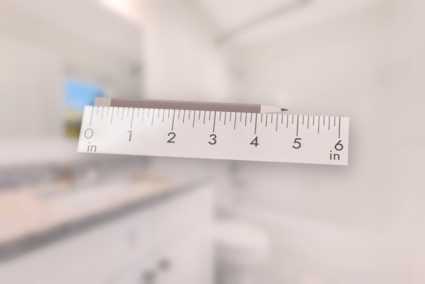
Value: 4.75 in
